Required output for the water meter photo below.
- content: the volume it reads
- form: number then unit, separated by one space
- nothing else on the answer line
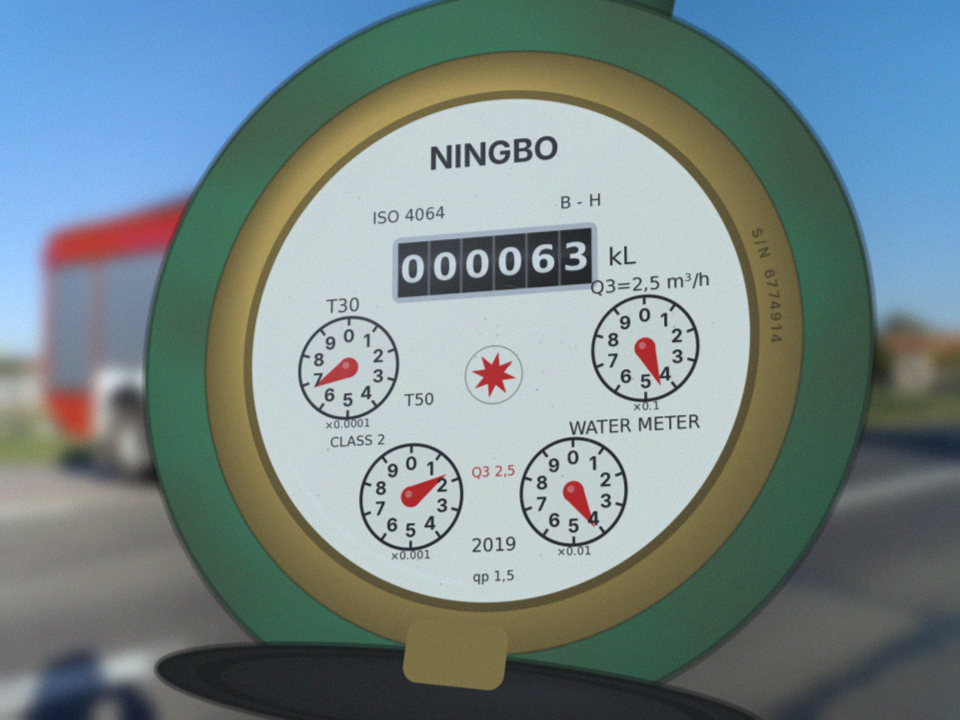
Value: 63.4416 kL
